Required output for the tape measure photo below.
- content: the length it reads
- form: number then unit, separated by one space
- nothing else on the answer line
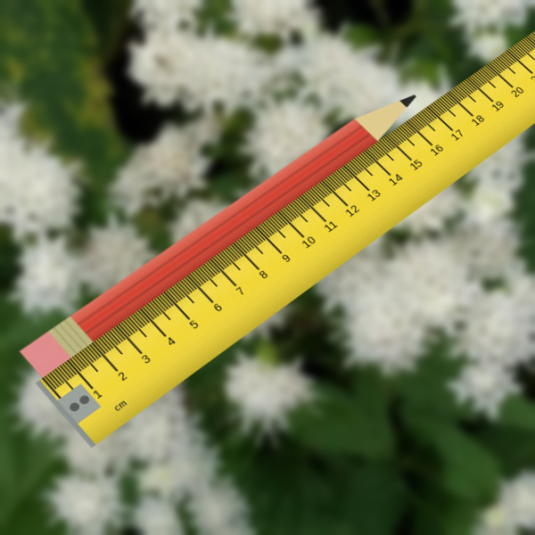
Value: 17 cm
